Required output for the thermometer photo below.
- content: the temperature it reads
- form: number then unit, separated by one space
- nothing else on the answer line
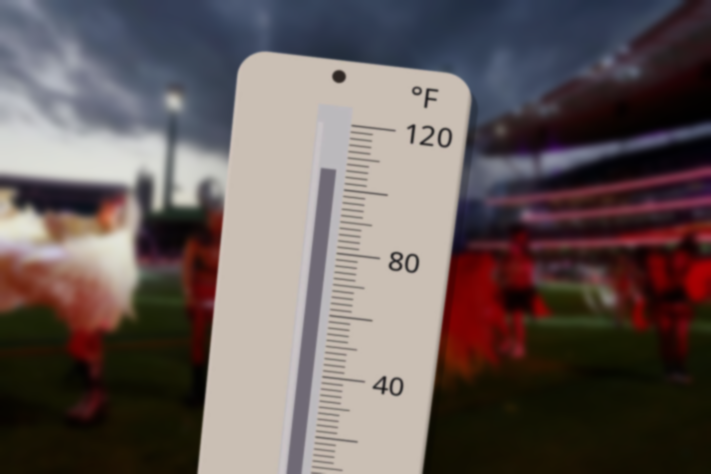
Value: 106 °F
